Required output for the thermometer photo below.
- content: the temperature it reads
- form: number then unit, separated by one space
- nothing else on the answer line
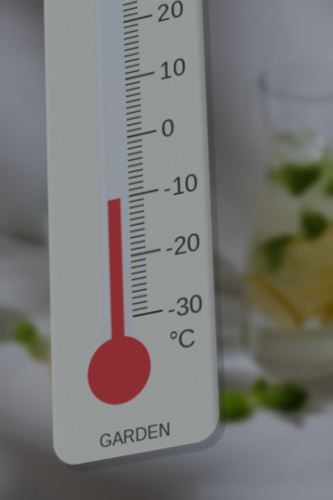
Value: -10 °C
